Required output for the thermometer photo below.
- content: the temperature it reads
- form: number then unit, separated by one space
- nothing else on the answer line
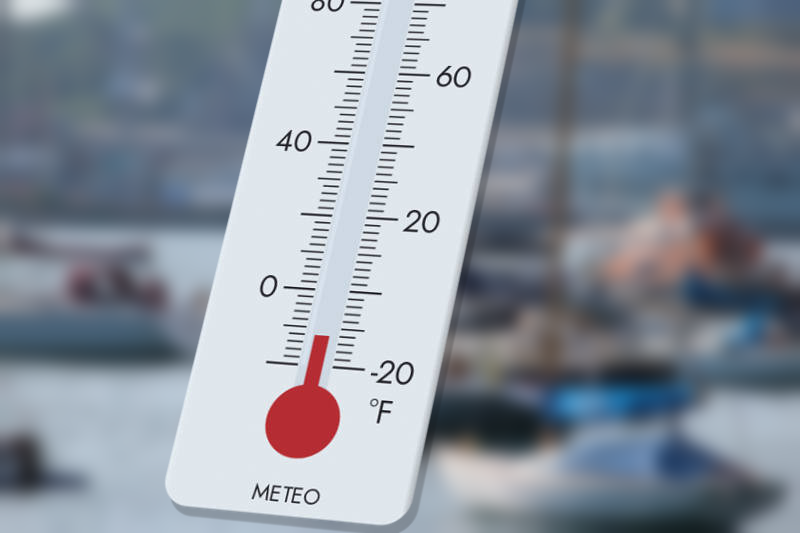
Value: -12 °F
